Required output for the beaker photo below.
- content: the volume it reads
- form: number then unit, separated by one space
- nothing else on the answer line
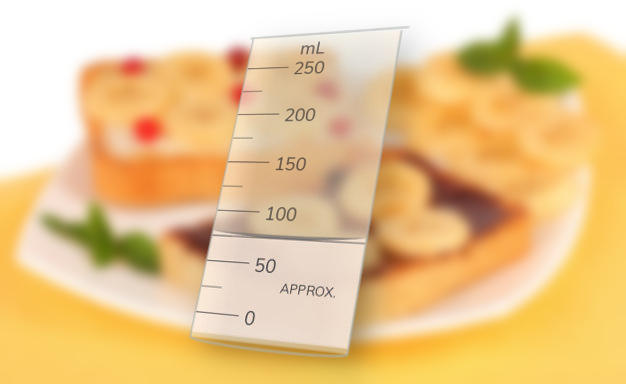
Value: 75 mL
